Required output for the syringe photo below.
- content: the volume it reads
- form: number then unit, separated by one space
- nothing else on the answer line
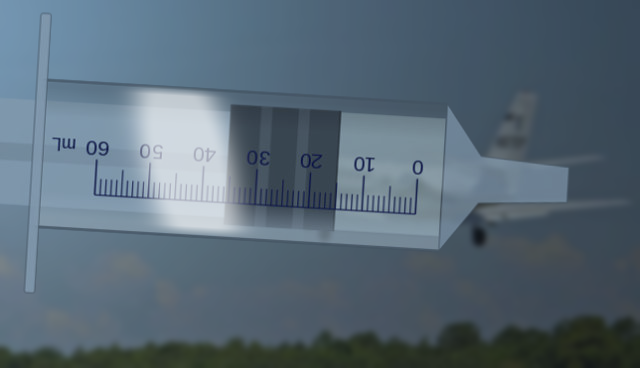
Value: 15 mL
